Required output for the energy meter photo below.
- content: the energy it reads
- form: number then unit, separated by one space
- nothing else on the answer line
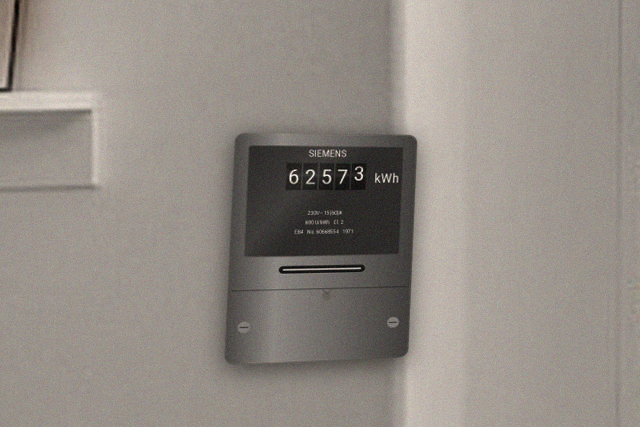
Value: 62573 kWh
